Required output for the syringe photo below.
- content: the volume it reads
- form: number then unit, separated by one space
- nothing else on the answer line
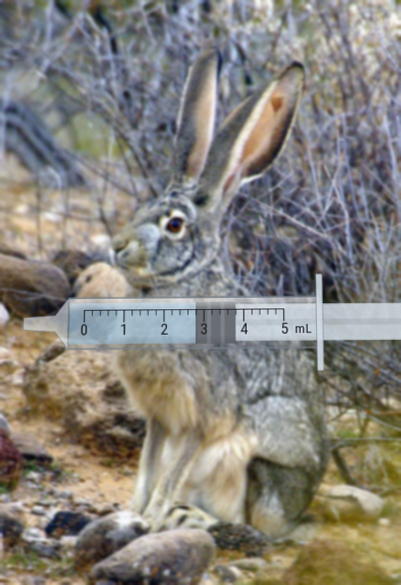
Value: 2.8 mL
